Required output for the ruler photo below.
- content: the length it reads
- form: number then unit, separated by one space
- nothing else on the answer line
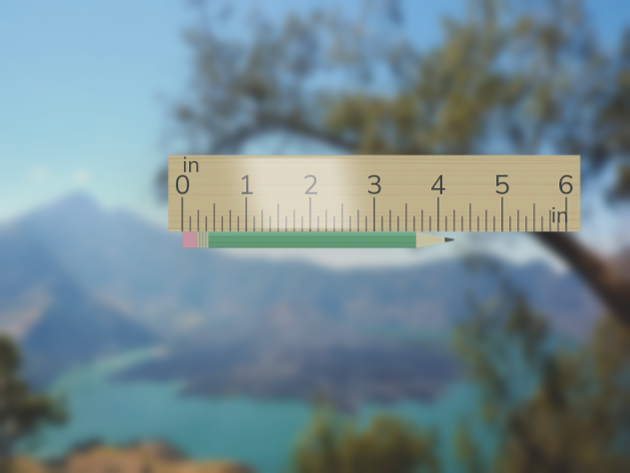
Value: 4.25 in
